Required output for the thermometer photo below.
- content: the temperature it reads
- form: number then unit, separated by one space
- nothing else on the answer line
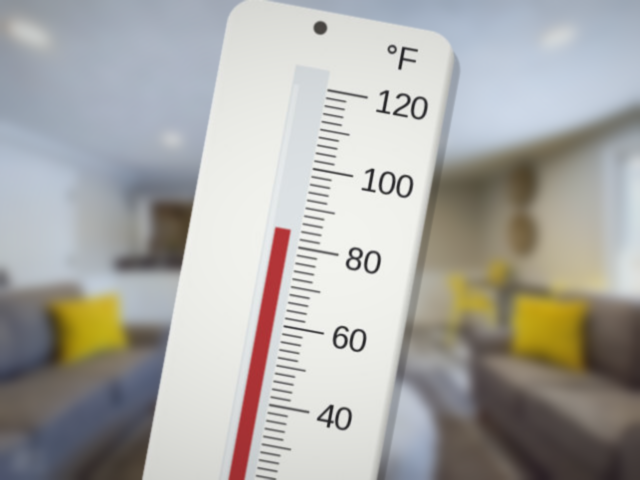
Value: 84 °F
